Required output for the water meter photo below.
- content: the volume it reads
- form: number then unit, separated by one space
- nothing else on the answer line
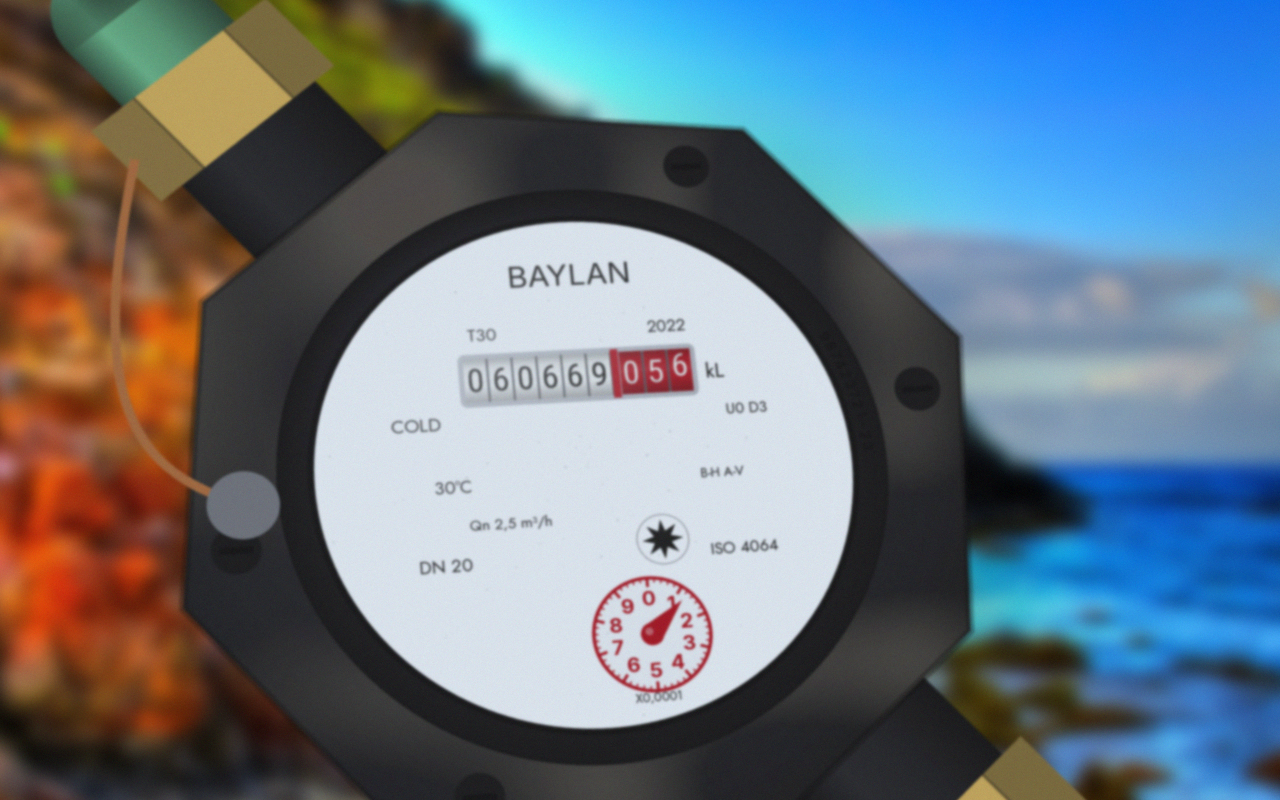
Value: 60669.0561 kL
